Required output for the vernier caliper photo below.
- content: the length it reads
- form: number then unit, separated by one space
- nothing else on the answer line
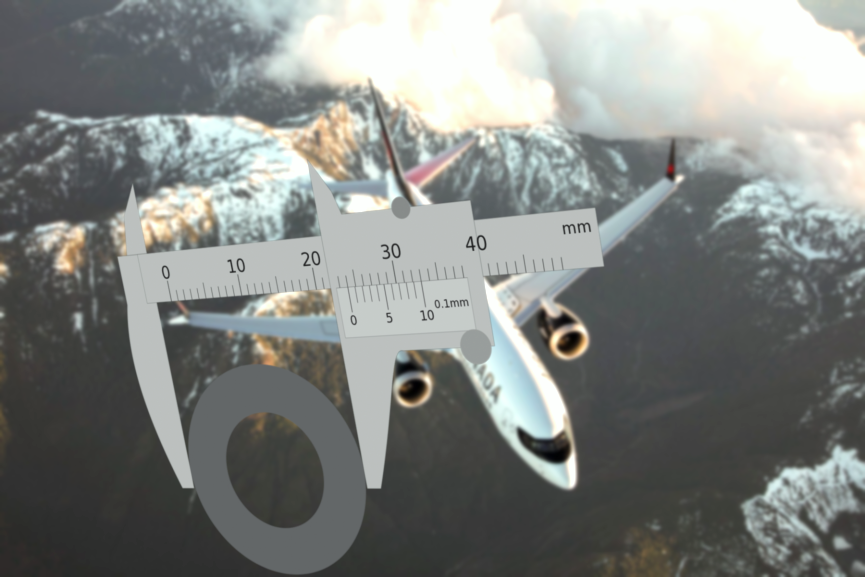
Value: 24.0 mm
